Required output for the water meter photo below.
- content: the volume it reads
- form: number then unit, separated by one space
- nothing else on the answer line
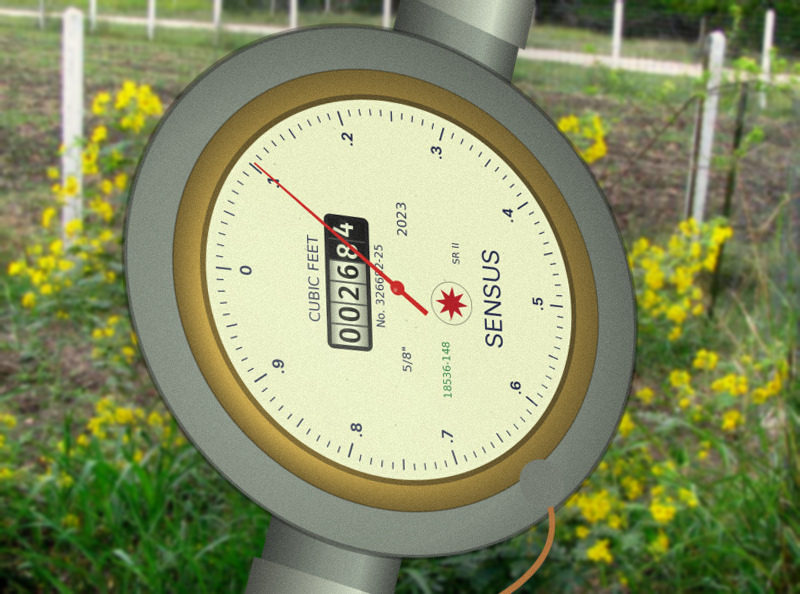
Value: 2684.10 ft³
